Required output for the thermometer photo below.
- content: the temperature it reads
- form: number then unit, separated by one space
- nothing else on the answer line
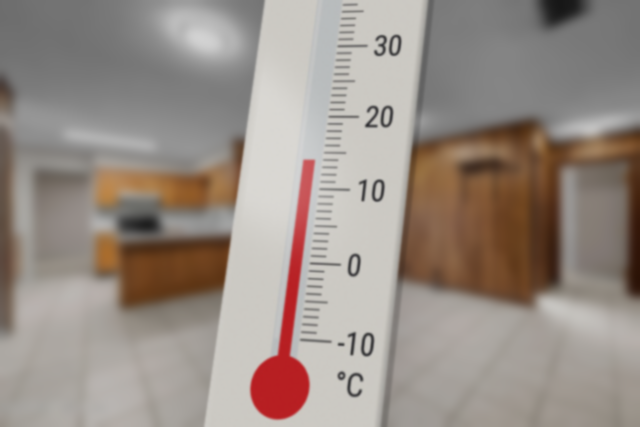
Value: 14 °C
